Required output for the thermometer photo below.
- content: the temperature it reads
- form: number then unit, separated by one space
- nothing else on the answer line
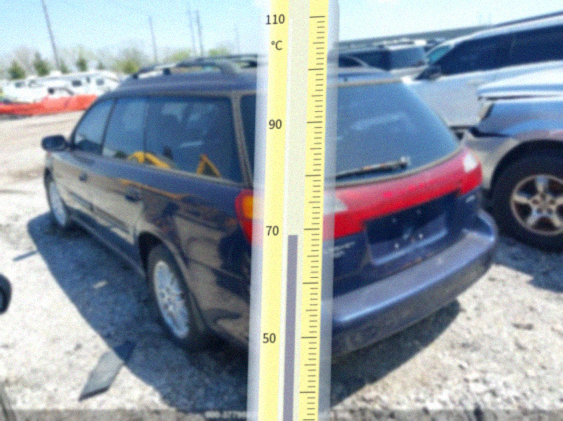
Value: 69 °C
